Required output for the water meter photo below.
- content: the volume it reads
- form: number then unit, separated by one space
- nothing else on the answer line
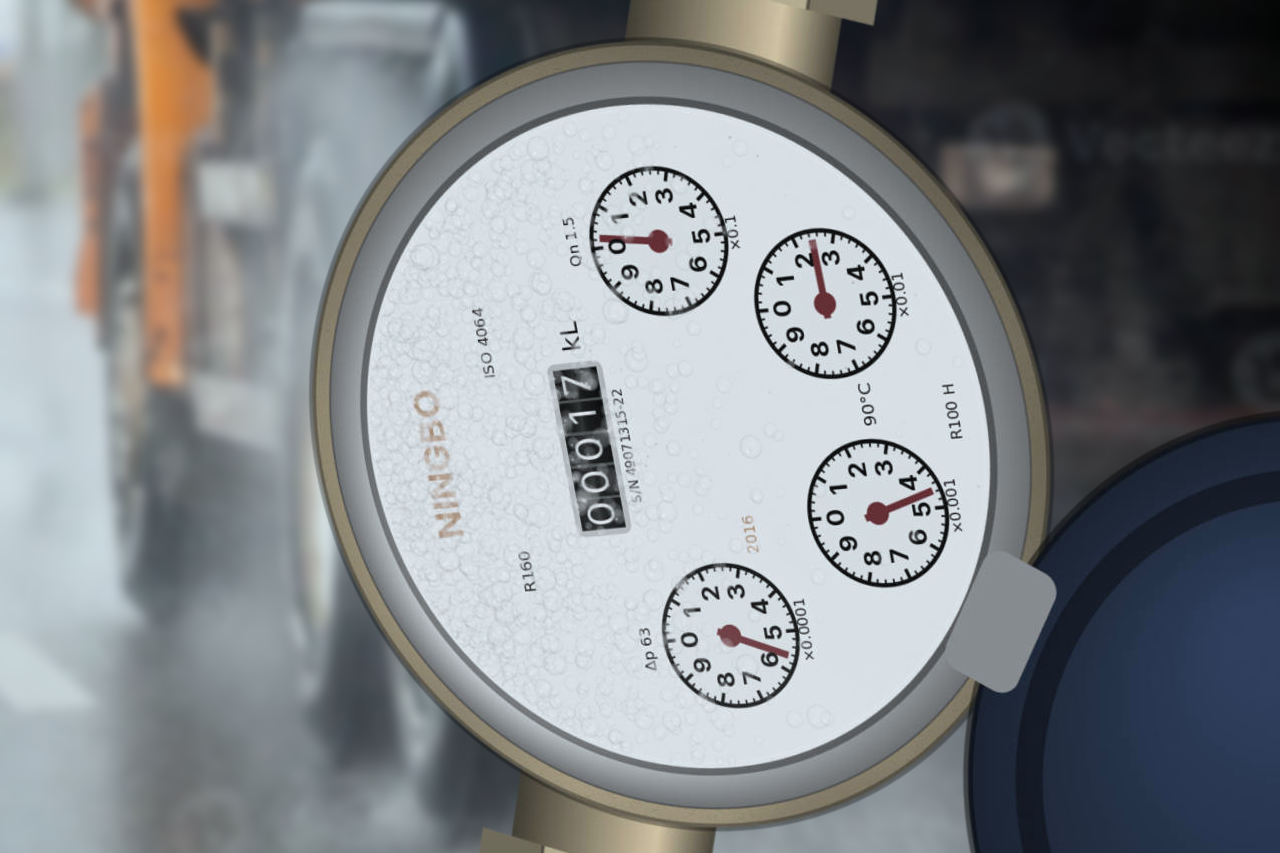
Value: 17.0245 kL
